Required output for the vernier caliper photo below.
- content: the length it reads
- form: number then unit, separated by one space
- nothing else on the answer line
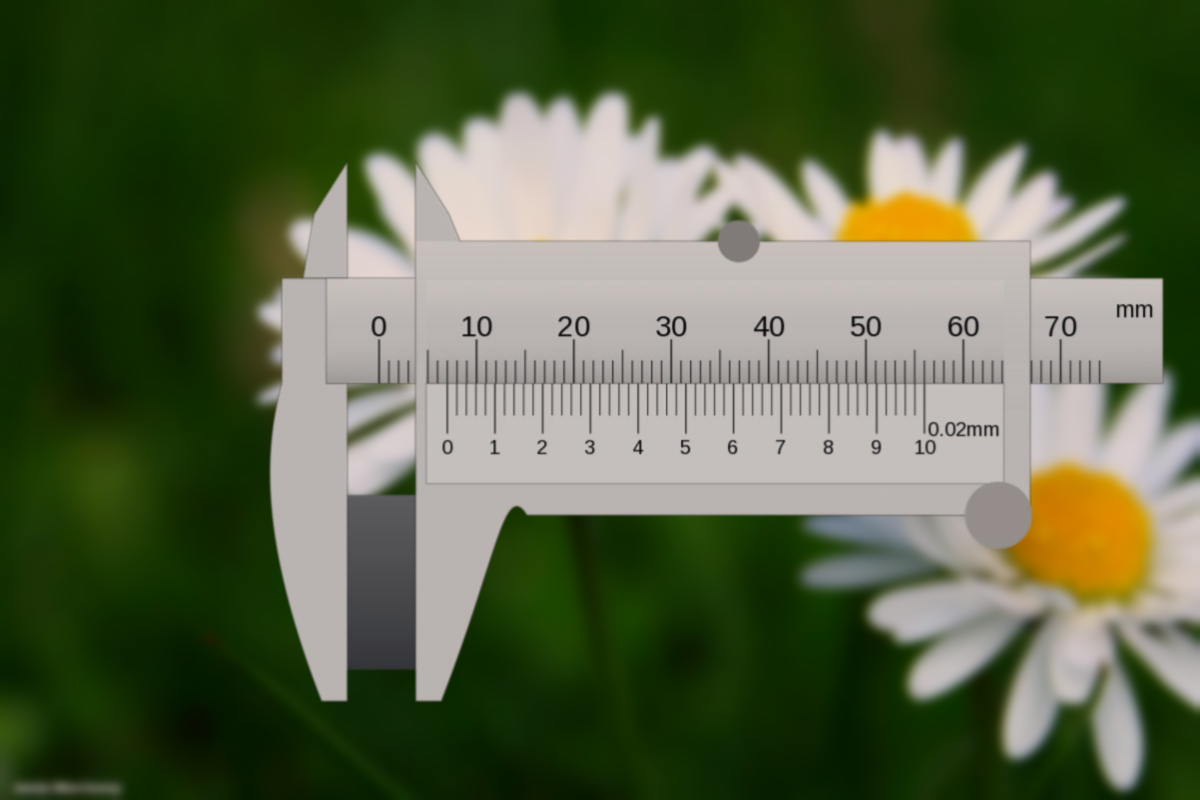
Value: 7.0 mm
